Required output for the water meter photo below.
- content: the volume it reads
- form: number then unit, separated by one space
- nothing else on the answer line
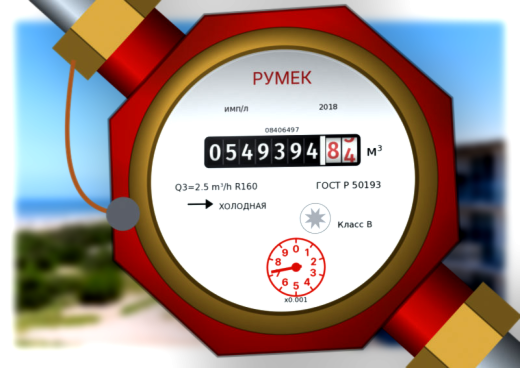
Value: 549394.837 m³
